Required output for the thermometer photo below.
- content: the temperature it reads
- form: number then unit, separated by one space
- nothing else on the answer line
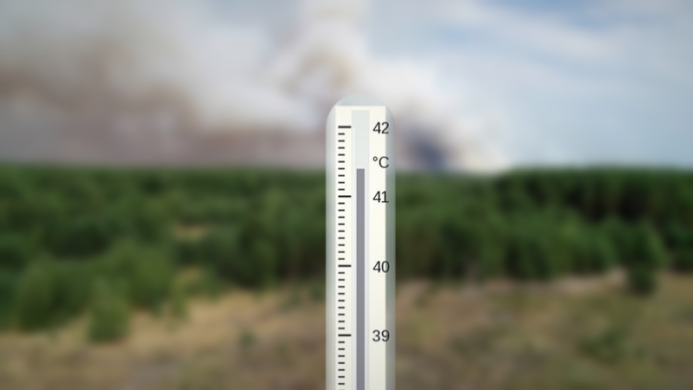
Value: 41.4 °C
